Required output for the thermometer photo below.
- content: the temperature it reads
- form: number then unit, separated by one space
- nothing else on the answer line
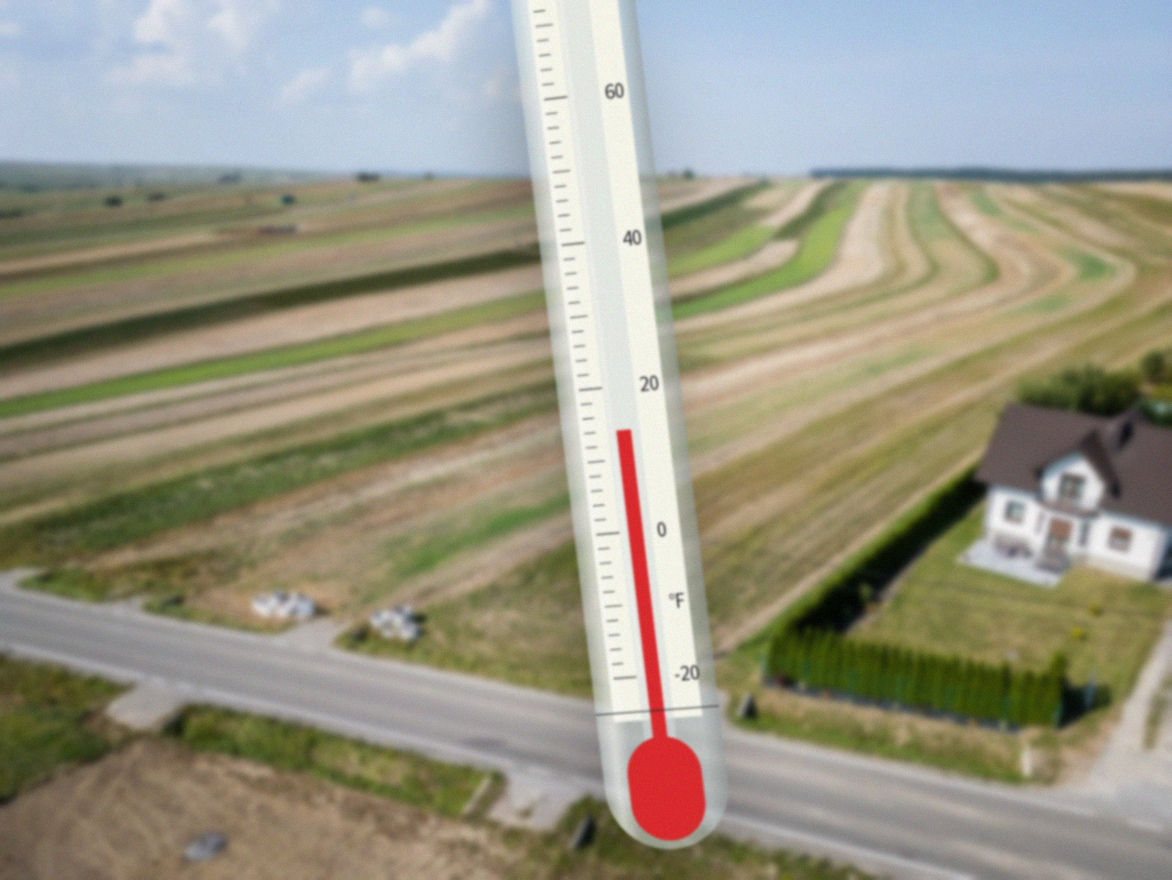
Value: 14 °F
